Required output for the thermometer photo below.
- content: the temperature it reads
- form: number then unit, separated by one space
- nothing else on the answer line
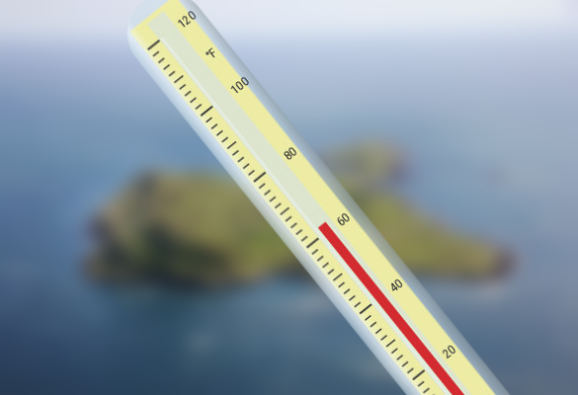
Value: 62 °F
